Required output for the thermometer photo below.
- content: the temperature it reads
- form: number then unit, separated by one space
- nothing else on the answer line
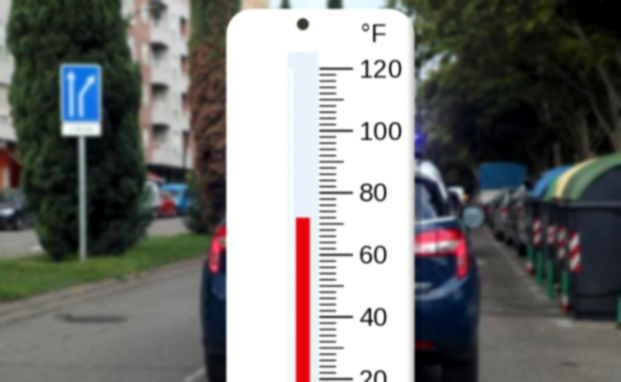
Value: 72 °F
